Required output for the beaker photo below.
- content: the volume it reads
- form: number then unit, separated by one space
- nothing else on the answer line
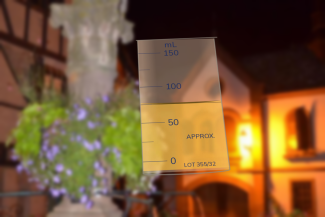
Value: 75 mL
